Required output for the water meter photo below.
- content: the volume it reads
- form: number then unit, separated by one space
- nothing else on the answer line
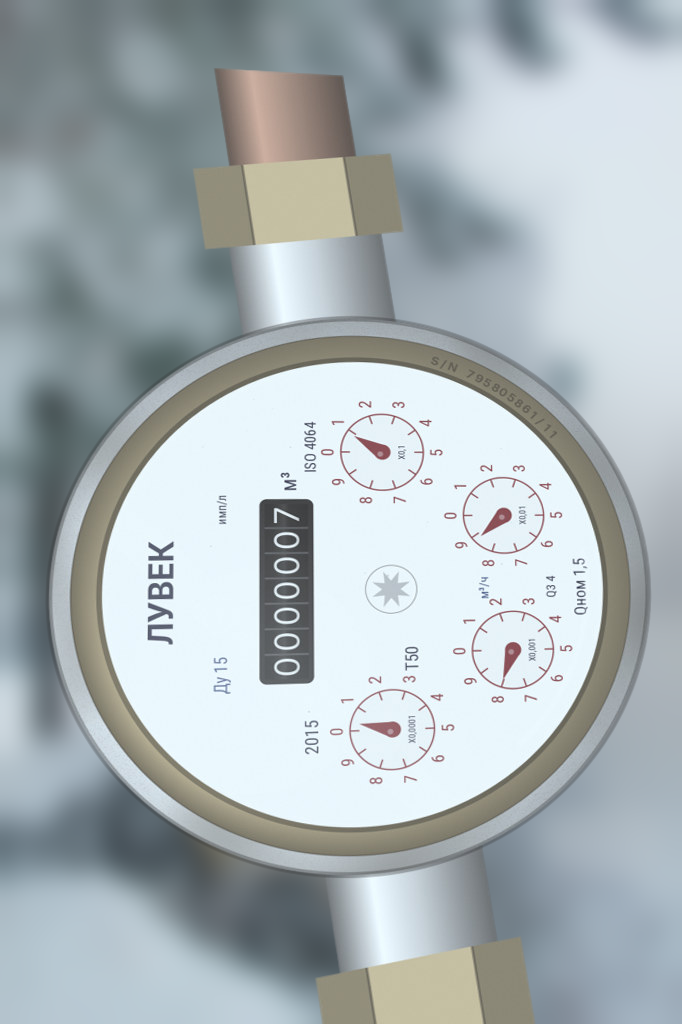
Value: 7.0880 m³
